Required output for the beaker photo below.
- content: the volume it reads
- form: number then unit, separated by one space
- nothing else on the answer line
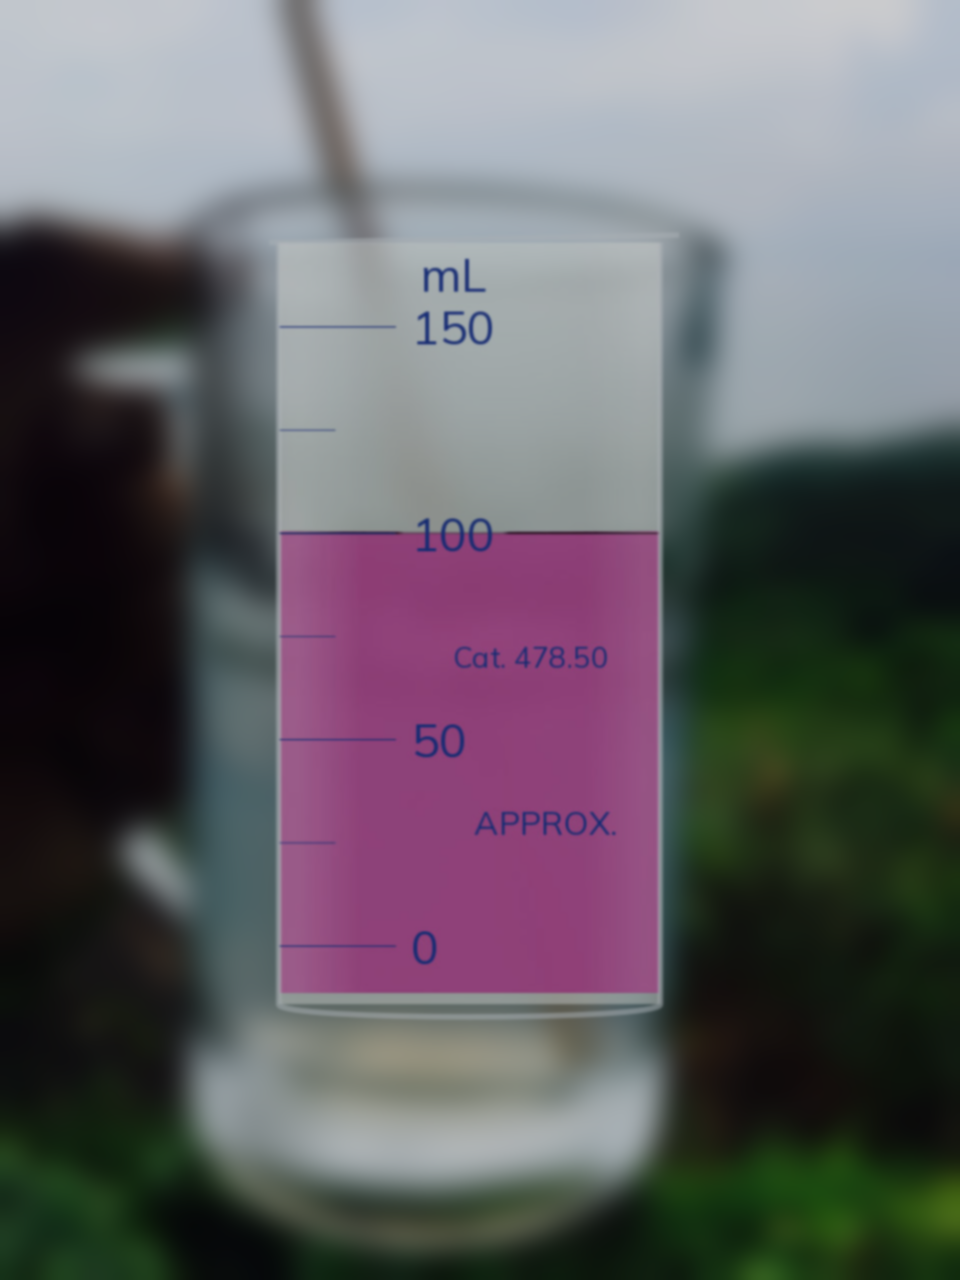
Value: 100 mL
